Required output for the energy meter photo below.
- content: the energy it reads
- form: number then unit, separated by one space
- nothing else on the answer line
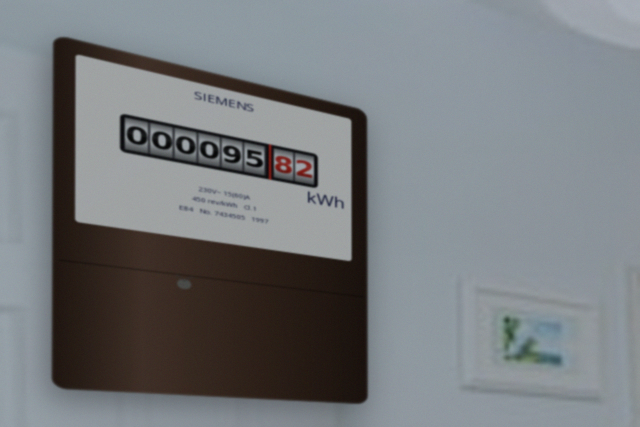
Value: 95.82 kWh
